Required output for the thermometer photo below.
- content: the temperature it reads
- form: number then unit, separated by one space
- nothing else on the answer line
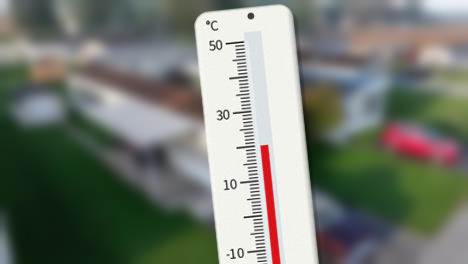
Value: 20 °C
